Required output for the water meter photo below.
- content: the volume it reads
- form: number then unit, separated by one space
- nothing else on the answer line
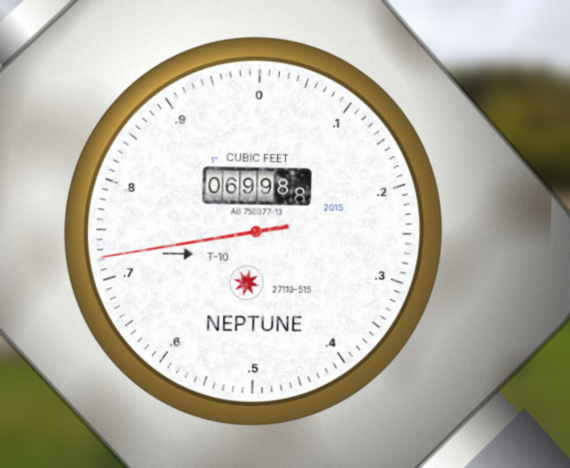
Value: 69987.72 ft³
